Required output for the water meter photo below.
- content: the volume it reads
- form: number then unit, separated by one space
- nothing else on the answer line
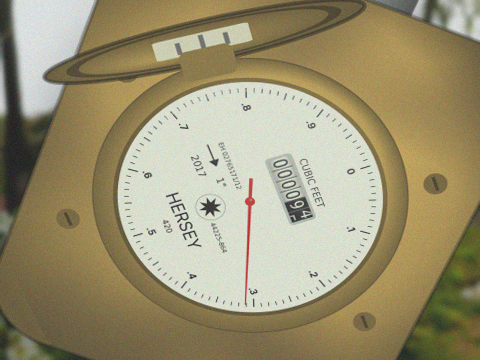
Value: 94.31 ft³
